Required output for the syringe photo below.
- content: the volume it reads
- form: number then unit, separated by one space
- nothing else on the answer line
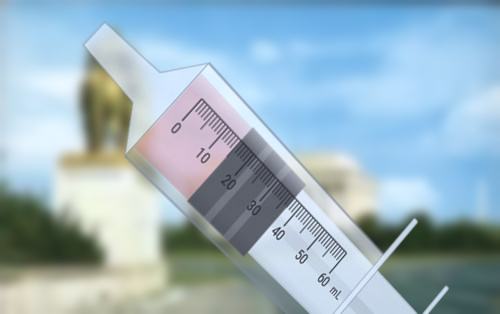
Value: 15 mL
